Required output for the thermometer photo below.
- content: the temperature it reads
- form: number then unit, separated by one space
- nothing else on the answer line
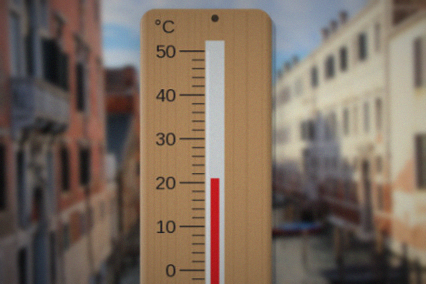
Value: 21 °C
